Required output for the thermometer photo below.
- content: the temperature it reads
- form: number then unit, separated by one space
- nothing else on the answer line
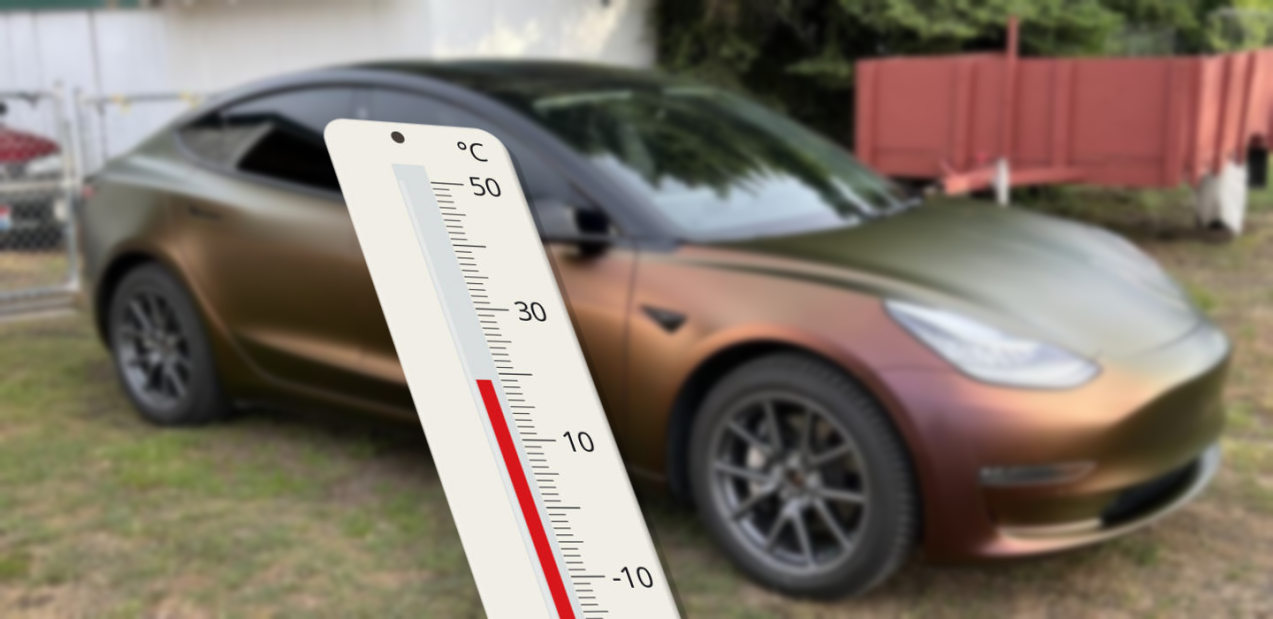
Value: 19 °C
